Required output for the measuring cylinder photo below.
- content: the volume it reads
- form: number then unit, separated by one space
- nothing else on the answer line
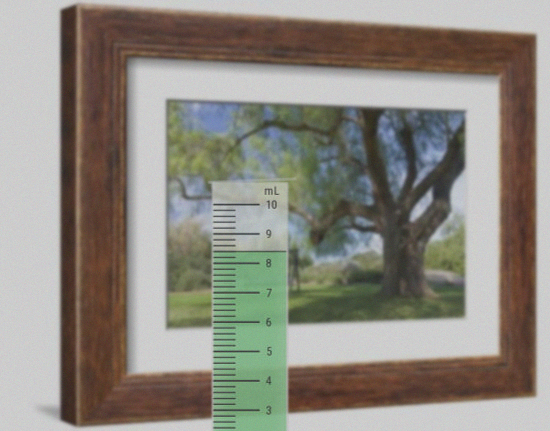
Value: 8.4 mL
